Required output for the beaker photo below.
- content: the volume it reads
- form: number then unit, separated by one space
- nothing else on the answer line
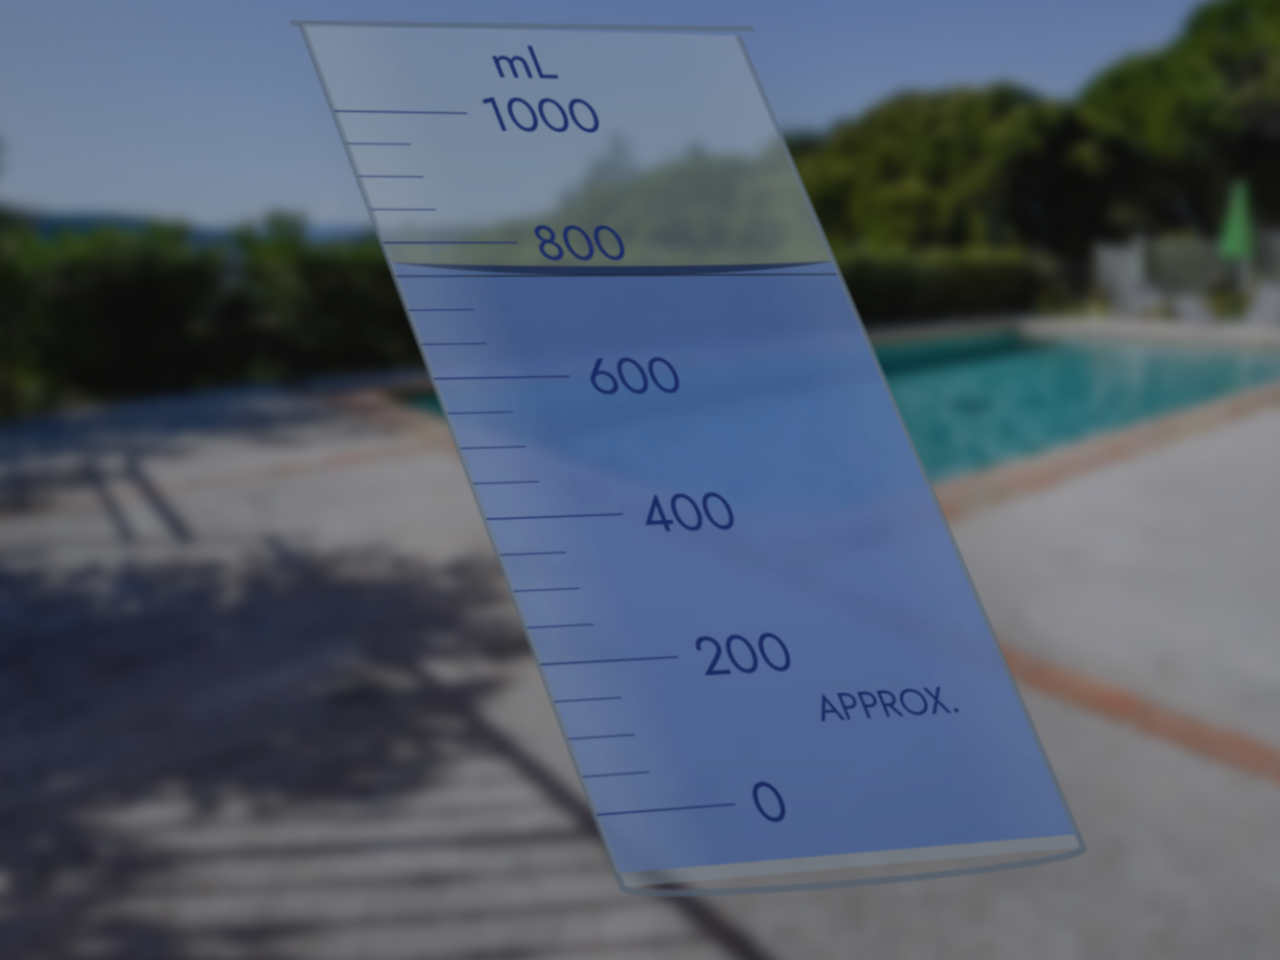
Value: 750 mL
